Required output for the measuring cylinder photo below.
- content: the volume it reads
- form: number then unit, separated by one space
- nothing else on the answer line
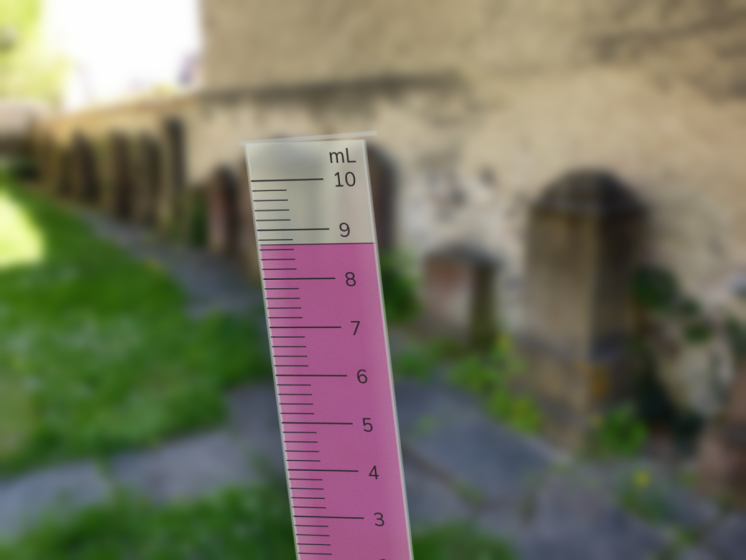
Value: 8.7 mL
